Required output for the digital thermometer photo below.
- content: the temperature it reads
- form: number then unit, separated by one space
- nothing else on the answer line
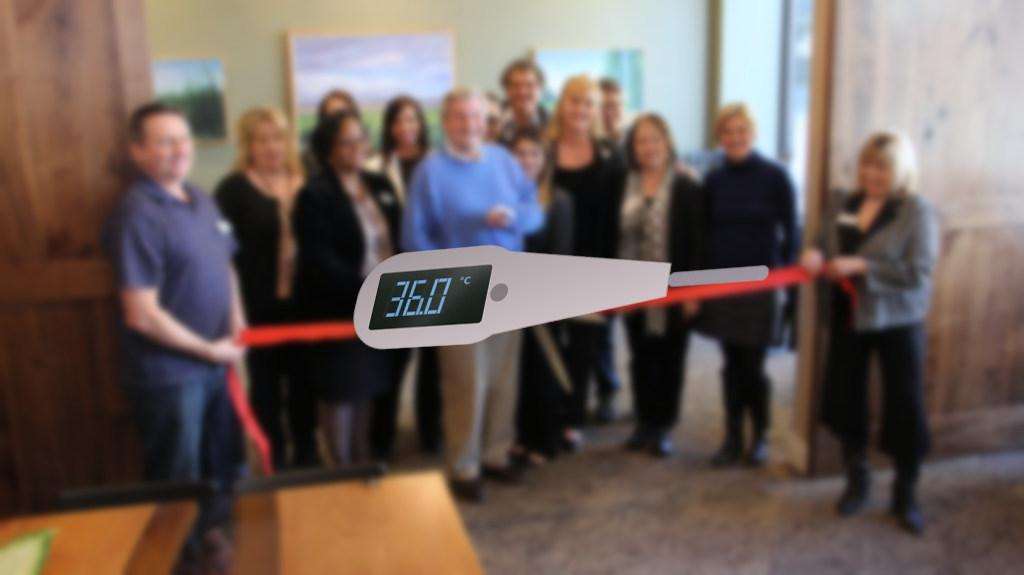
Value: 36.0 °C
